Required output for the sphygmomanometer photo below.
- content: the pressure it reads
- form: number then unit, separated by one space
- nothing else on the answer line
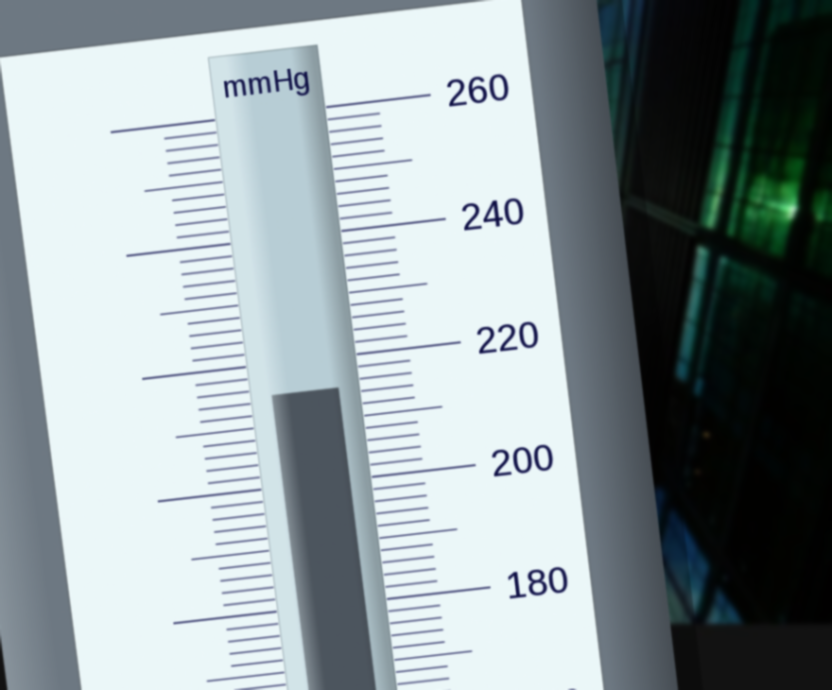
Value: 215 mmHg
